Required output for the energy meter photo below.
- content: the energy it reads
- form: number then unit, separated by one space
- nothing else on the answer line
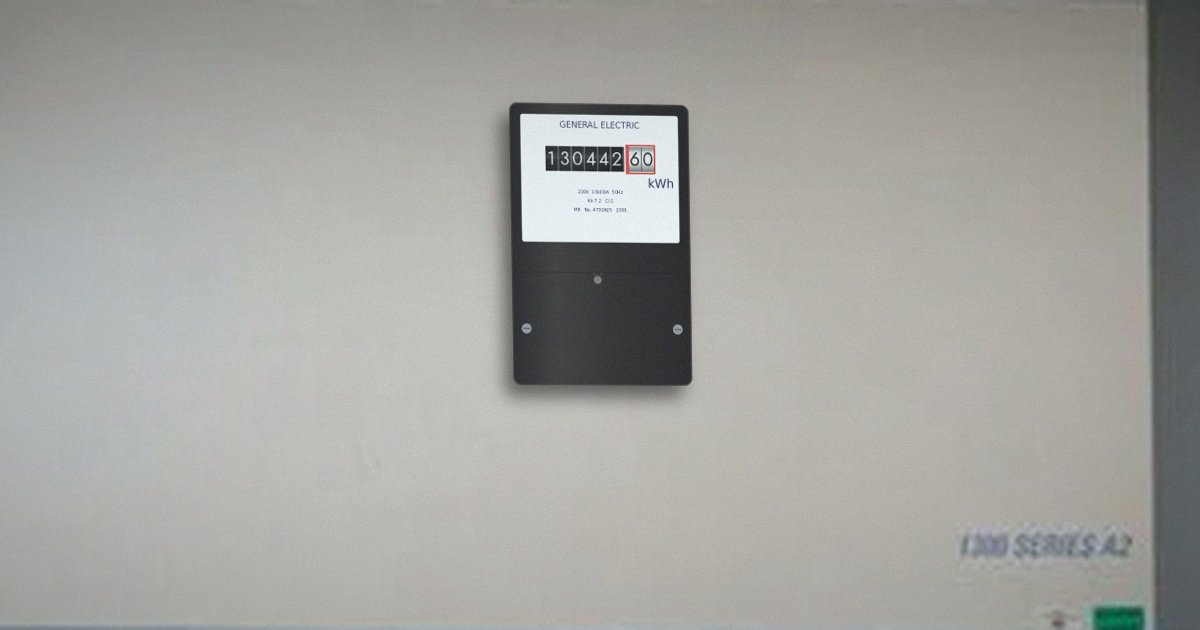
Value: 130442.60 kWh
